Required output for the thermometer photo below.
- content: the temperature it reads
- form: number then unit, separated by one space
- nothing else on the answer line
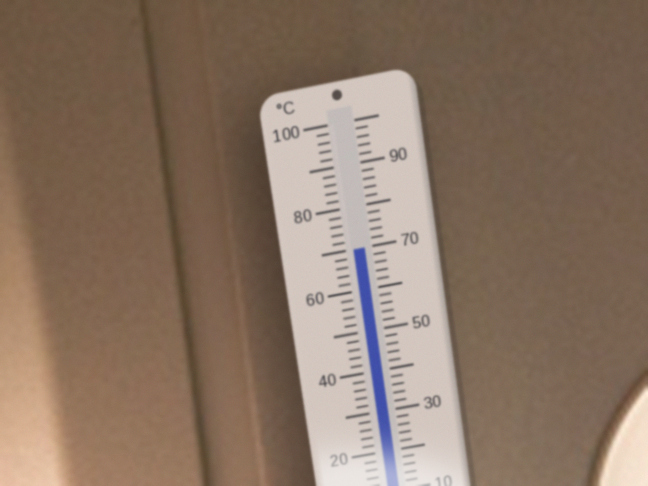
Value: 70 °C
